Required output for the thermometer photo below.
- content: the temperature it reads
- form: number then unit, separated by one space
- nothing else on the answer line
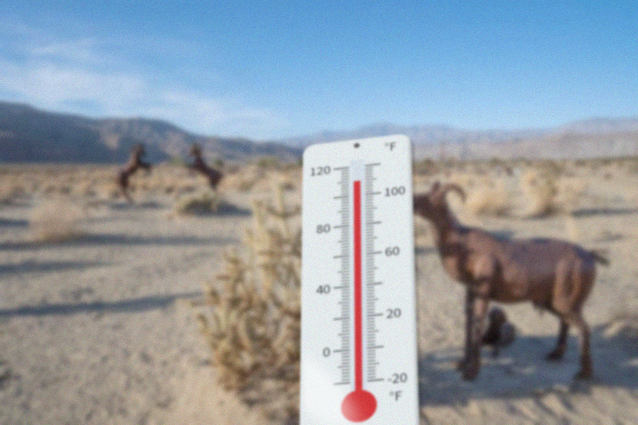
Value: 110 °F
